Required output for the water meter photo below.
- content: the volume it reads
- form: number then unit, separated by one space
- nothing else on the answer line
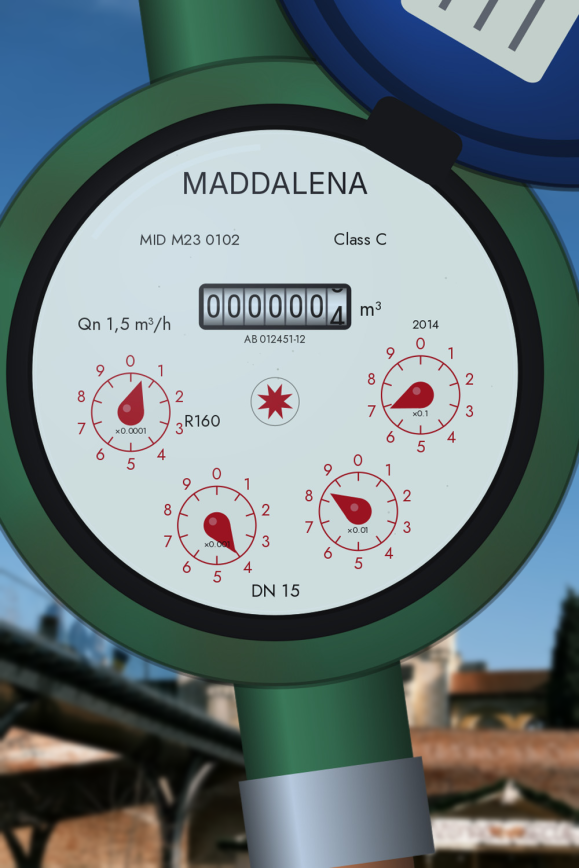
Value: 3.6840 m³
